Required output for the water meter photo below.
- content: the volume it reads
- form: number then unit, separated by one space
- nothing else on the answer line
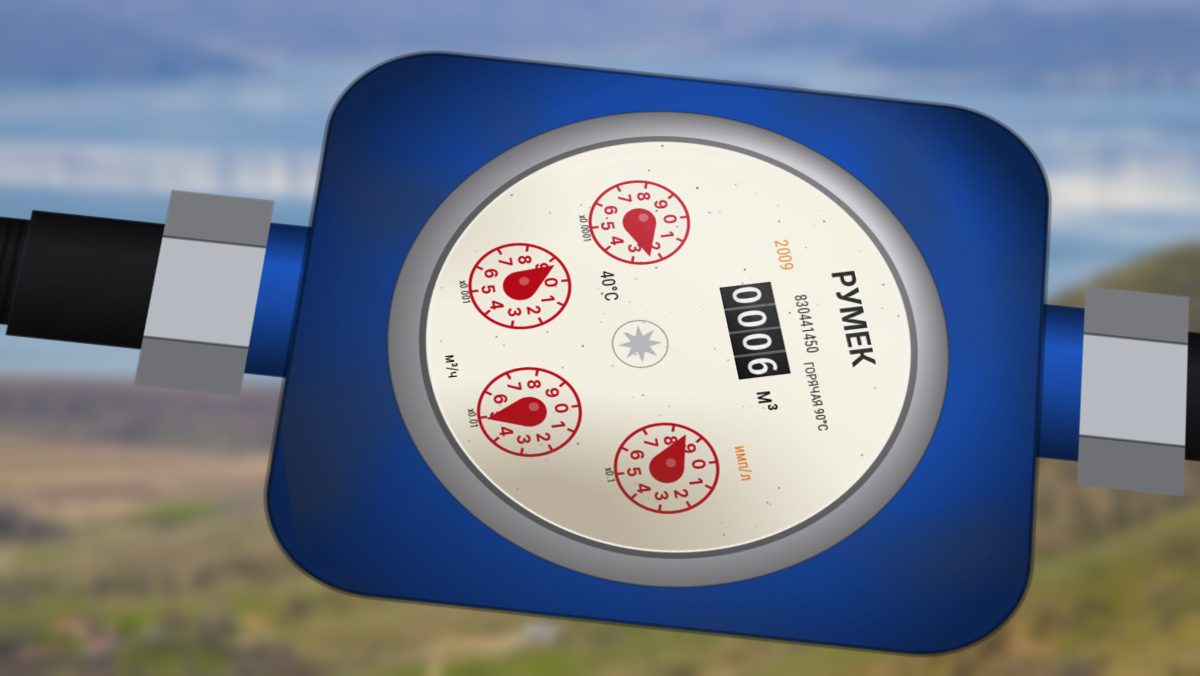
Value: 6.8492 m³
